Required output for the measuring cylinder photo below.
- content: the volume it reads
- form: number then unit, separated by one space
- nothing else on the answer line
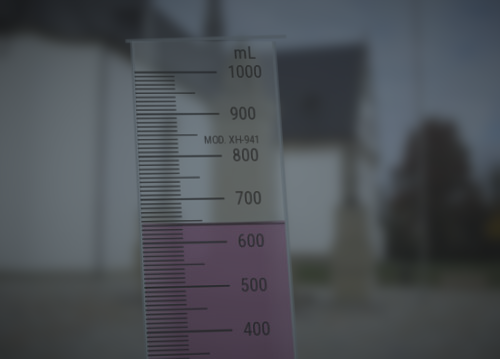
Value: 640 mL
